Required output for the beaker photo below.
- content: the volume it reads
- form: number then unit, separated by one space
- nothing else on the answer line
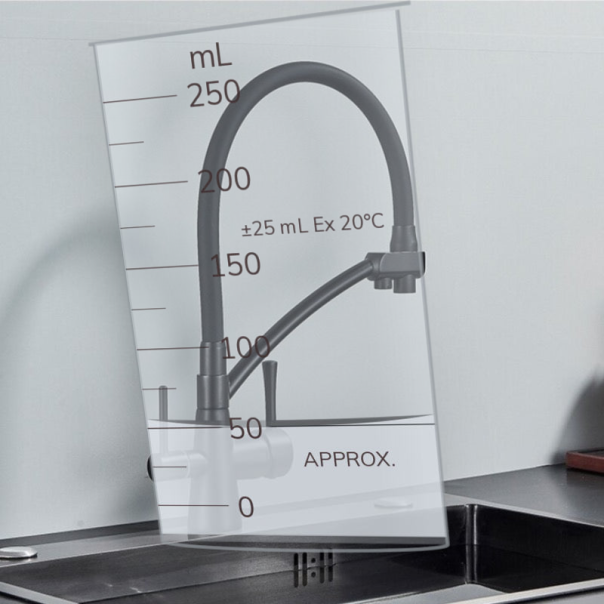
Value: 50 mL
